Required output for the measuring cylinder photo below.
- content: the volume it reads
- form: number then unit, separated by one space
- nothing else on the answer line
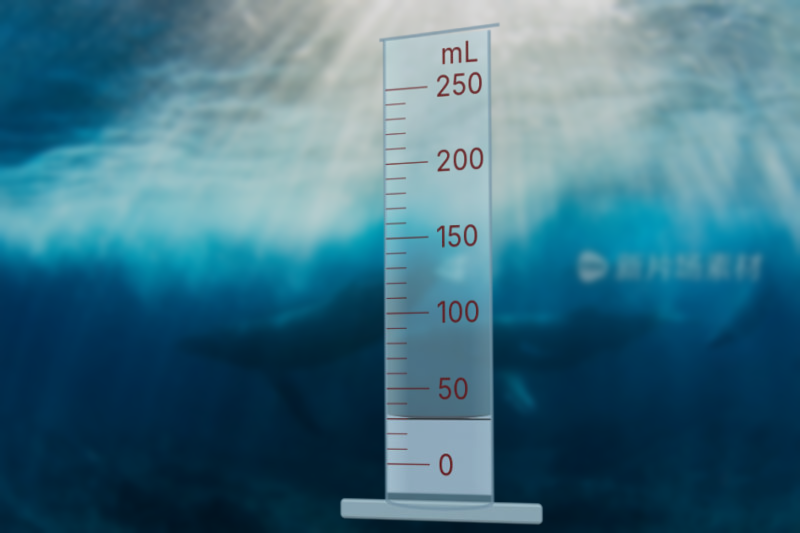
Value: 30 mL
